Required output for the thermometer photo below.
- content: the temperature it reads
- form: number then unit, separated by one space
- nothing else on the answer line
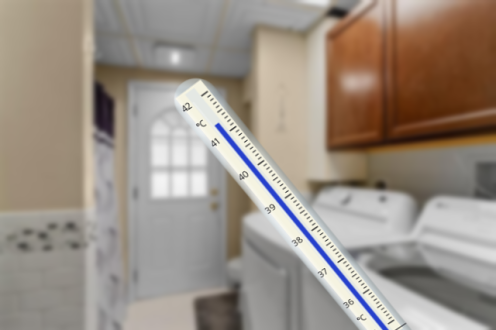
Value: 41.3 °C
